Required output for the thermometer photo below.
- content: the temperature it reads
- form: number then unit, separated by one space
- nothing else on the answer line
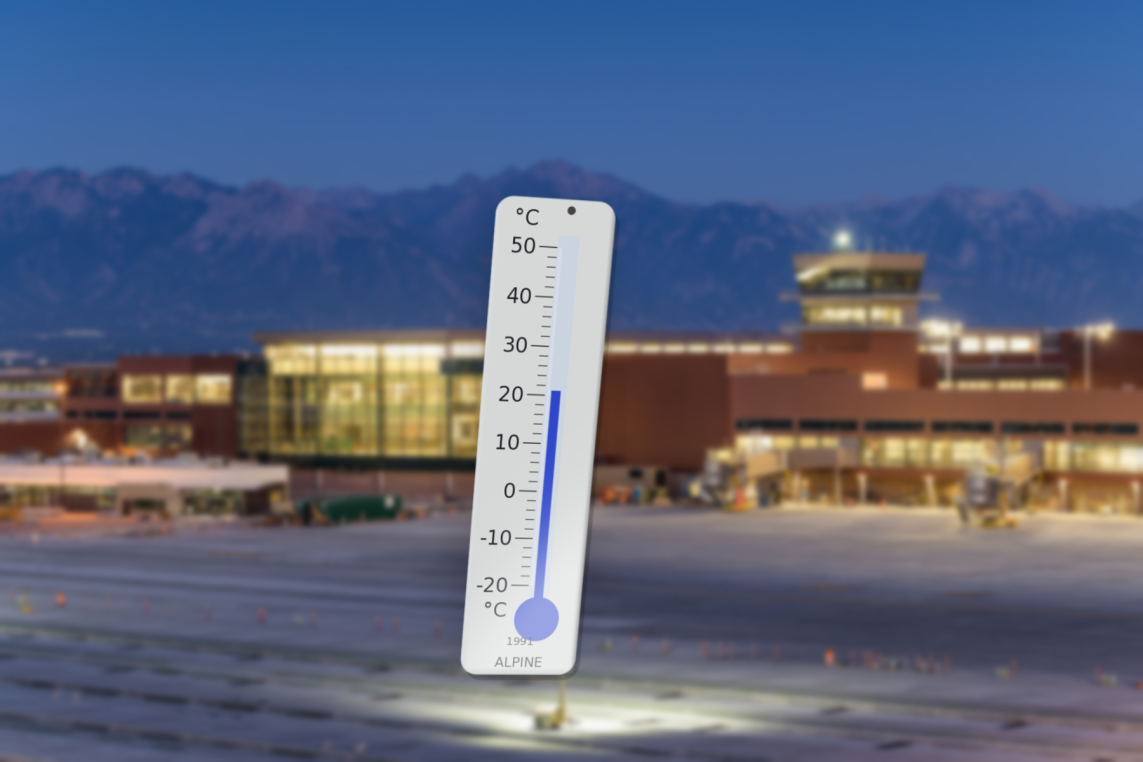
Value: 21 °C
